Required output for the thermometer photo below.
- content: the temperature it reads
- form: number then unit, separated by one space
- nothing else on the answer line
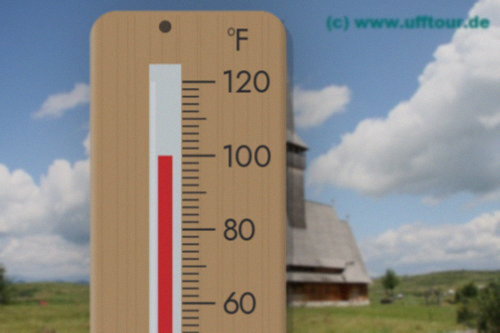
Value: 100 °F
